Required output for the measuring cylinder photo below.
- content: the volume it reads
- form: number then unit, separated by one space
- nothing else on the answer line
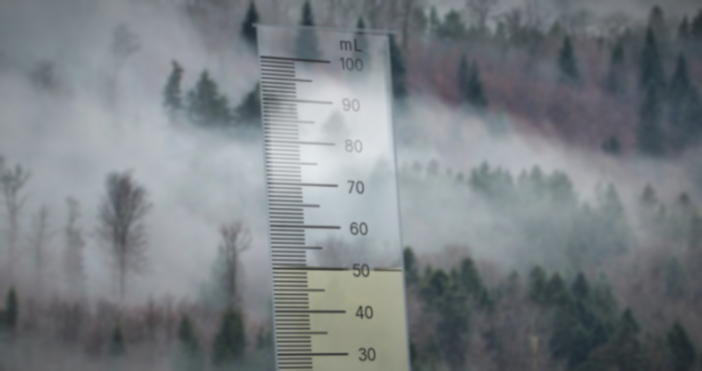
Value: 50 mL
